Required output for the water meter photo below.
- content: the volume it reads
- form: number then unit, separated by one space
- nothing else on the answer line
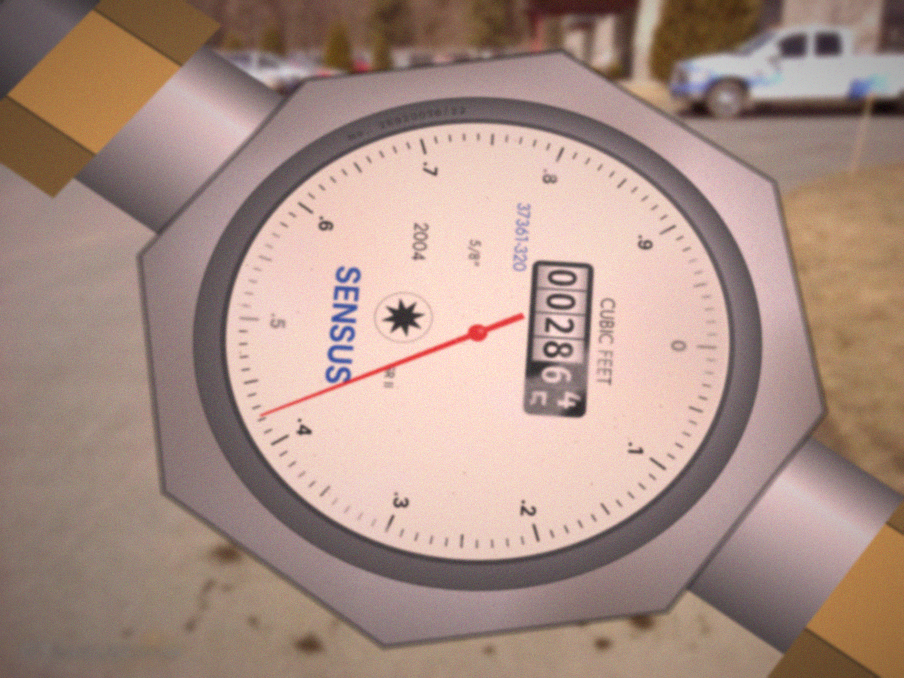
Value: 2864.42 ft³
